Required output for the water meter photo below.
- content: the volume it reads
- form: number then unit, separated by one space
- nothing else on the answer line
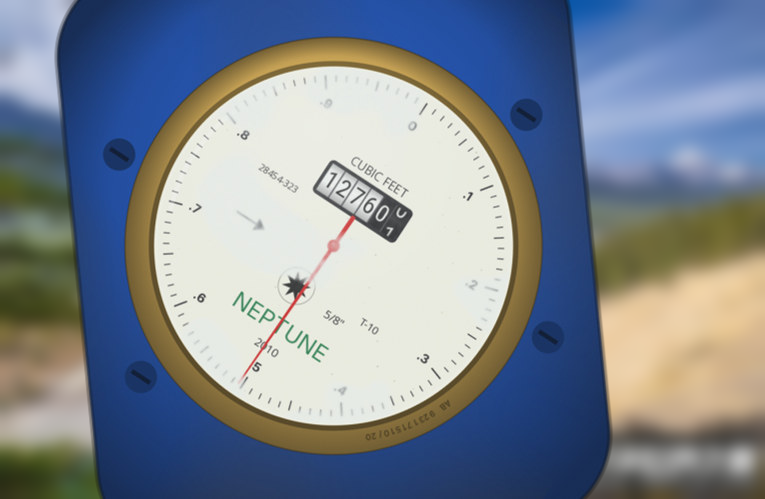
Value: 127600.50 ft³
